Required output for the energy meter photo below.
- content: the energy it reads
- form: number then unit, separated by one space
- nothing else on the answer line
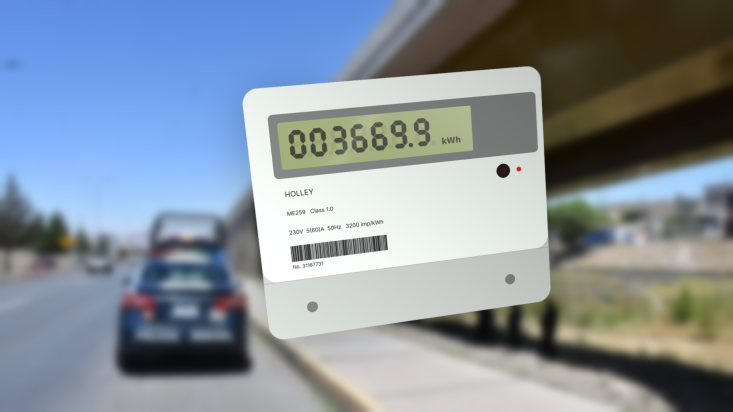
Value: 3669.9 kWh
